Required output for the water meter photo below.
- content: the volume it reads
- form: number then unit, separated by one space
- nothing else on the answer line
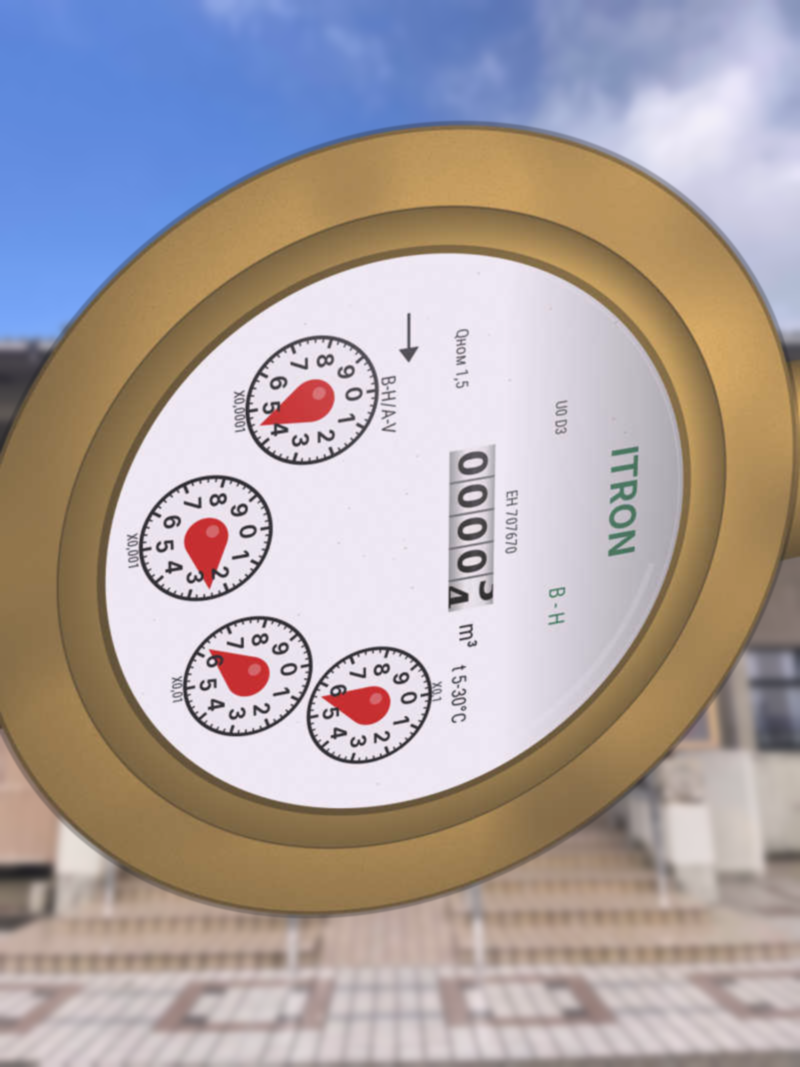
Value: 3.5624 m³
